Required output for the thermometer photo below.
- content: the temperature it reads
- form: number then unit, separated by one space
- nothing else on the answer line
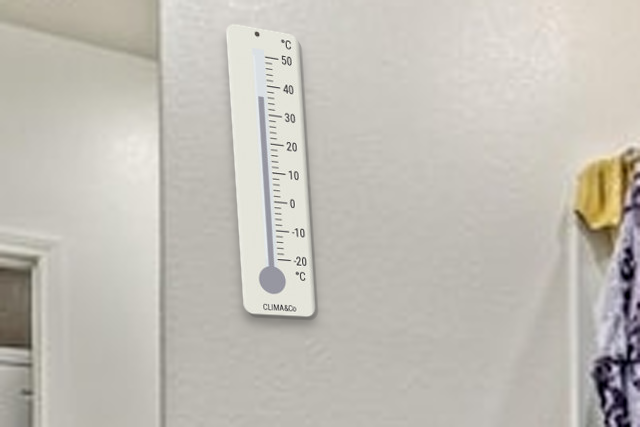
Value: 36 °C
